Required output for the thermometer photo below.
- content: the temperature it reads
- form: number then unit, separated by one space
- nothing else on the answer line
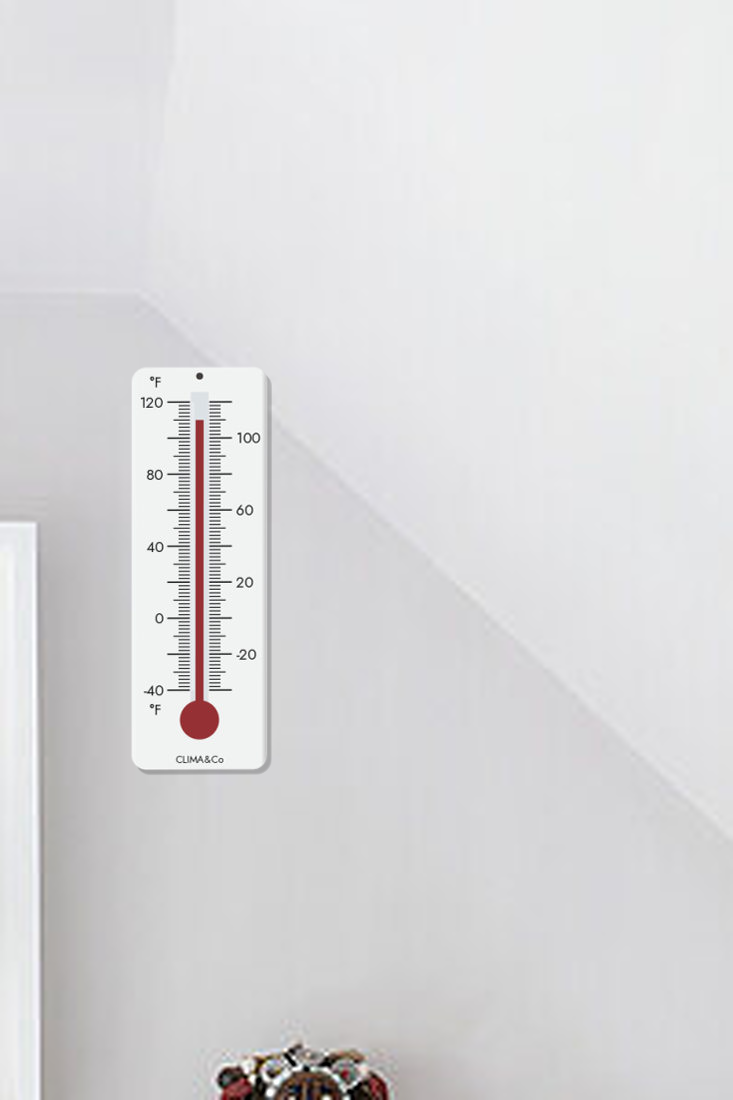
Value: 110 °F
